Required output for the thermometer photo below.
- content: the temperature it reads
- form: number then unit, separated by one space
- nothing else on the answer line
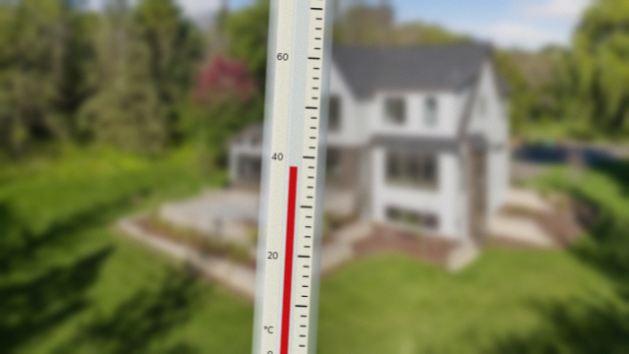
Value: 38 °C
